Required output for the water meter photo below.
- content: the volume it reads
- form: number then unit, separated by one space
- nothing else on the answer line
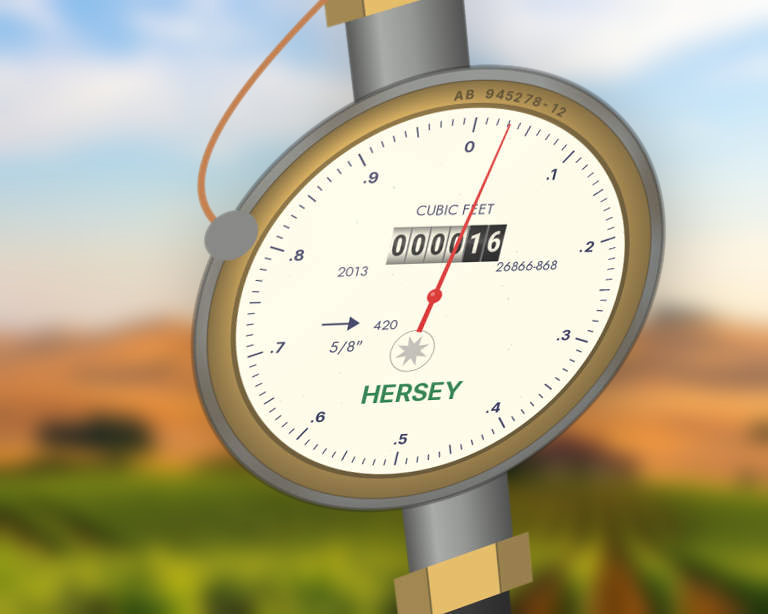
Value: 16.03 ft³
